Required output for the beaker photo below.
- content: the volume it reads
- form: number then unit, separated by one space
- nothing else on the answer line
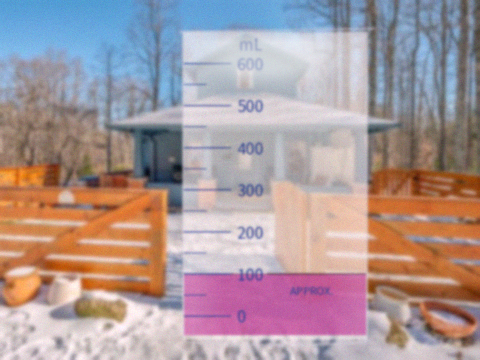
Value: 100 mL
